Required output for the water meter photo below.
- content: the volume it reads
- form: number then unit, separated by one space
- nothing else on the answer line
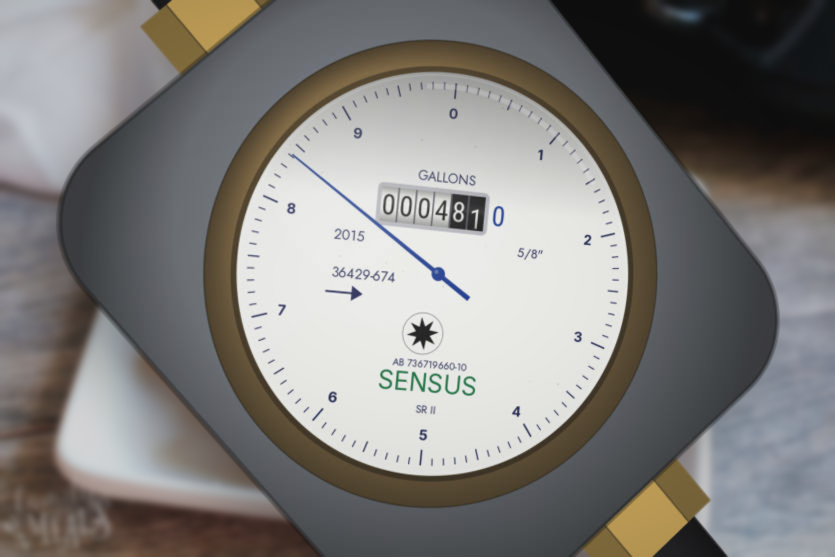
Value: 4808.4 gal
